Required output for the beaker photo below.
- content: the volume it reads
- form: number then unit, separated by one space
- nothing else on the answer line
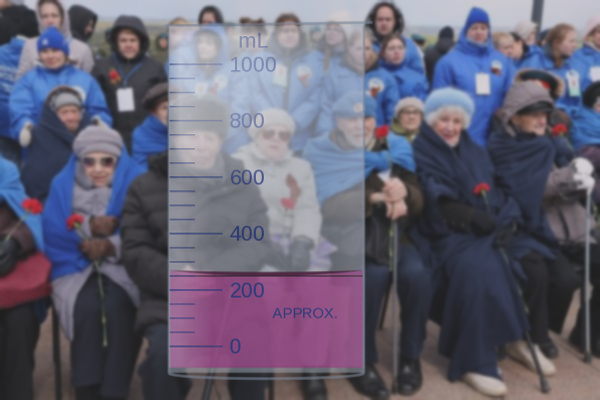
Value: 250 mL
